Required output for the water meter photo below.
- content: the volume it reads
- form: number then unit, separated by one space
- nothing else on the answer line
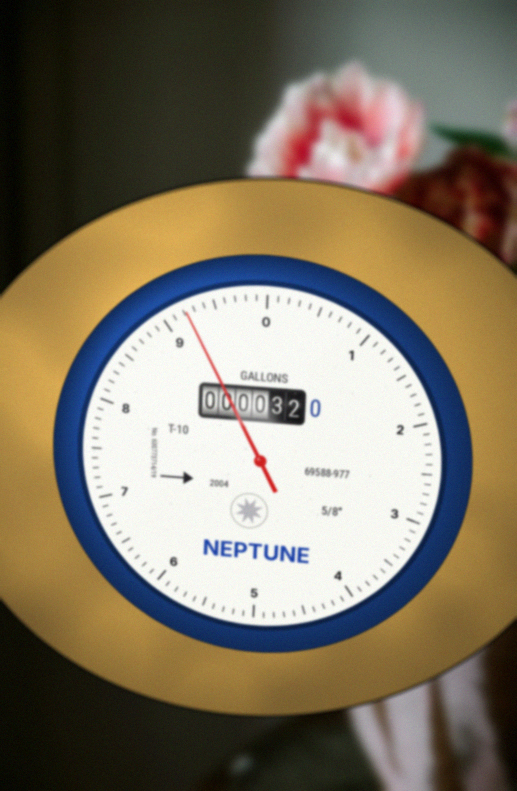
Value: 319.2 gal
